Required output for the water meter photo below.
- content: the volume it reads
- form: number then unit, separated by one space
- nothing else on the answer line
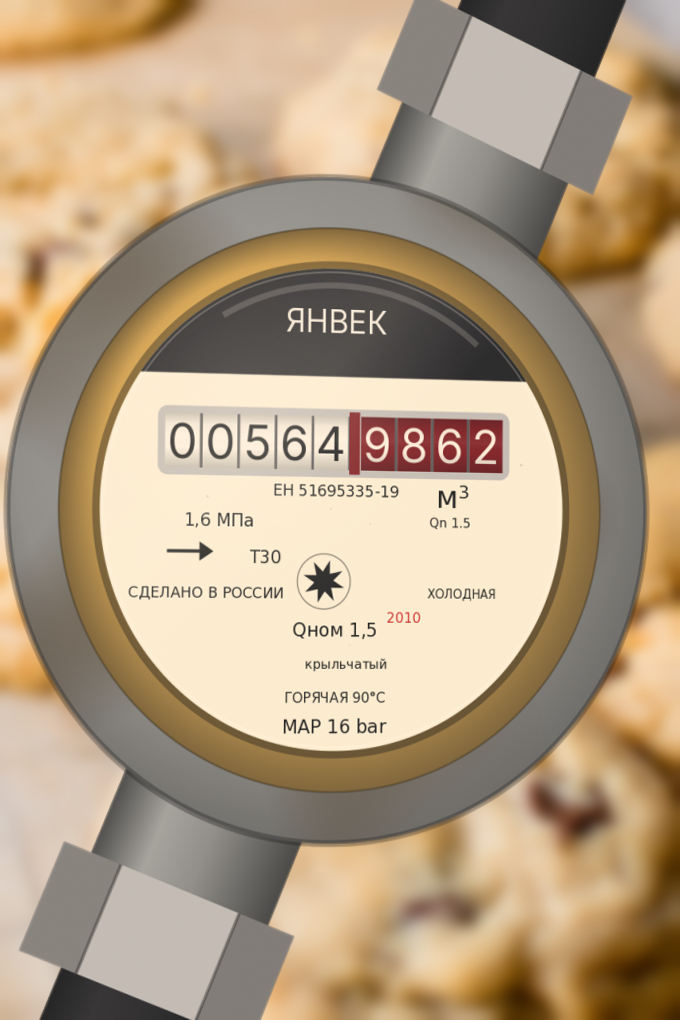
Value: 564.9862 m³
